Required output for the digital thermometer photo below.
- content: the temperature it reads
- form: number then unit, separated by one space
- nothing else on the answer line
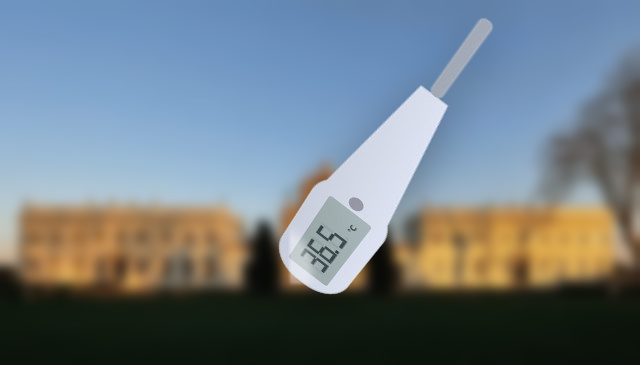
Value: 36.5 °C
